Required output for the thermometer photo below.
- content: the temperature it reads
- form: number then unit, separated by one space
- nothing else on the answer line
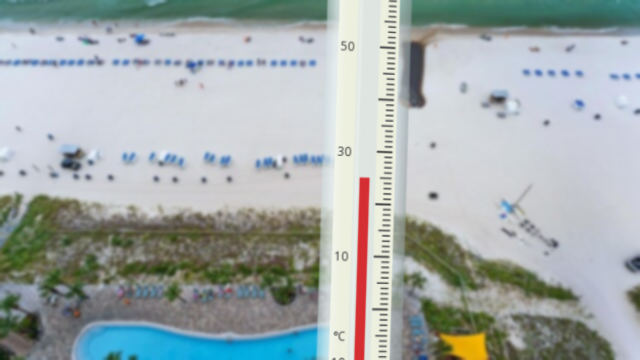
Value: 25 °C
